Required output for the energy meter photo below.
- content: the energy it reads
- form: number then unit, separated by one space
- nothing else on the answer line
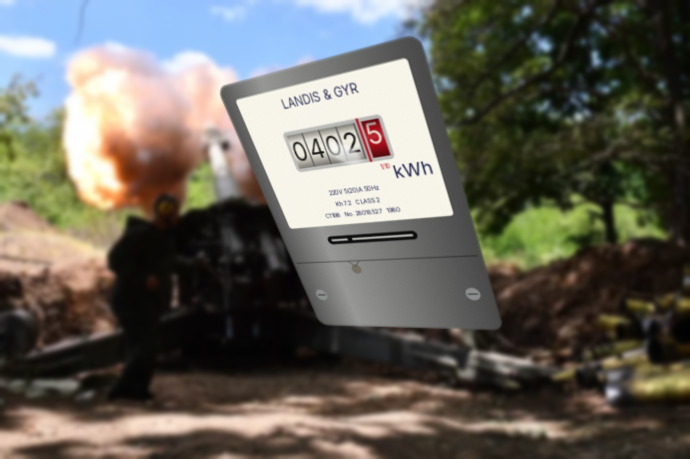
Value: 402.5 kWh
